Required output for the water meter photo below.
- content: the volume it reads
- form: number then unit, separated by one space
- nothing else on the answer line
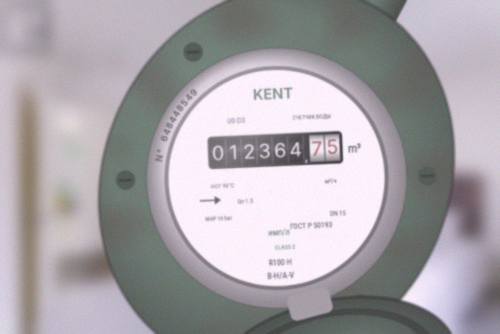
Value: 12364.75 m³
